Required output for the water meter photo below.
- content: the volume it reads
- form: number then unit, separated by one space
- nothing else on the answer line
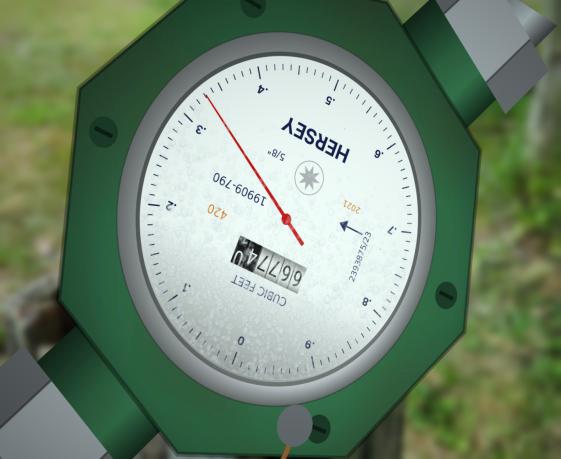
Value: 667740.33 ft³
